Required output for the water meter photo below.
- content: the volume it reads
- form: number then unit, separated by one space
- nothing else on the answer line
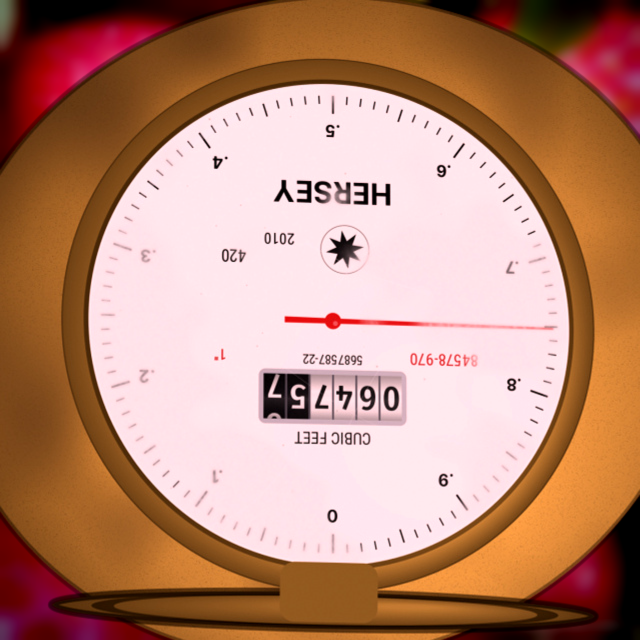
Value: 64756.75 ft³
